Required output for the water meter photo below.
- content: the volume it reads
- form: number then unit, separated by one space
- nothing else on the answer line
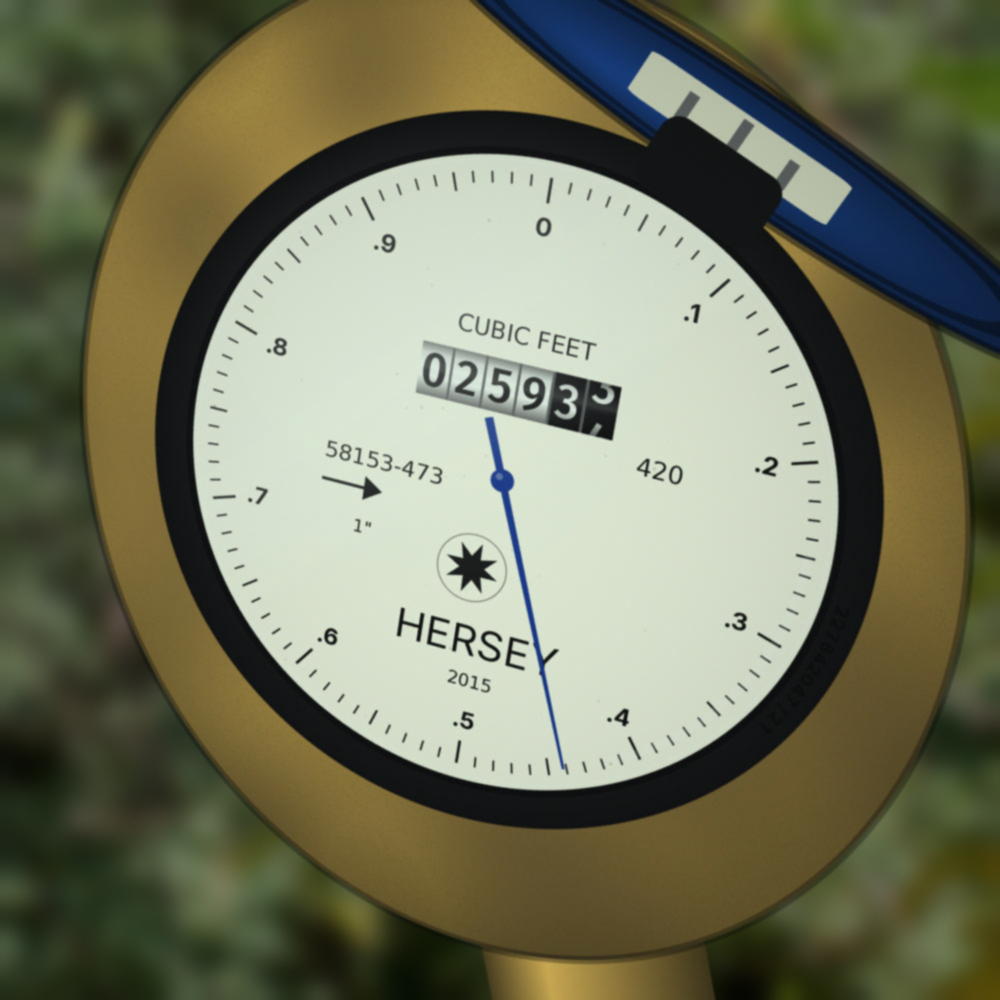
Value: 25933.44 ft³
